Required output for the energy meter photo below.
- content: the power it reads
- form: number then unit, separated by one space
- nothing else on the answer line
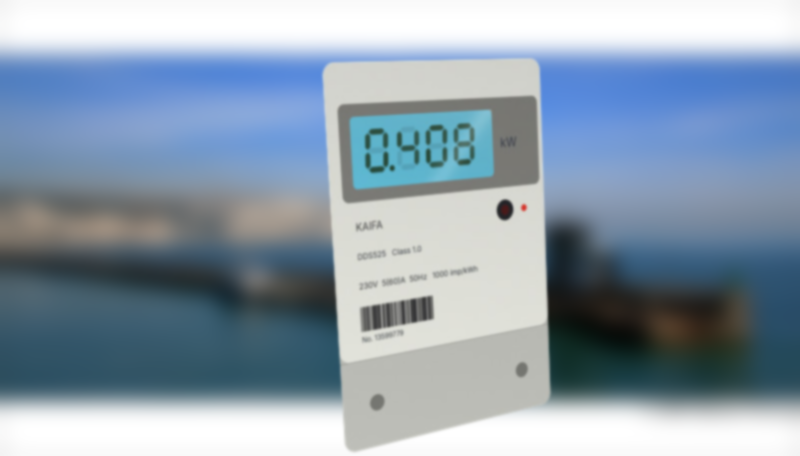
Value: 0.408 kW
